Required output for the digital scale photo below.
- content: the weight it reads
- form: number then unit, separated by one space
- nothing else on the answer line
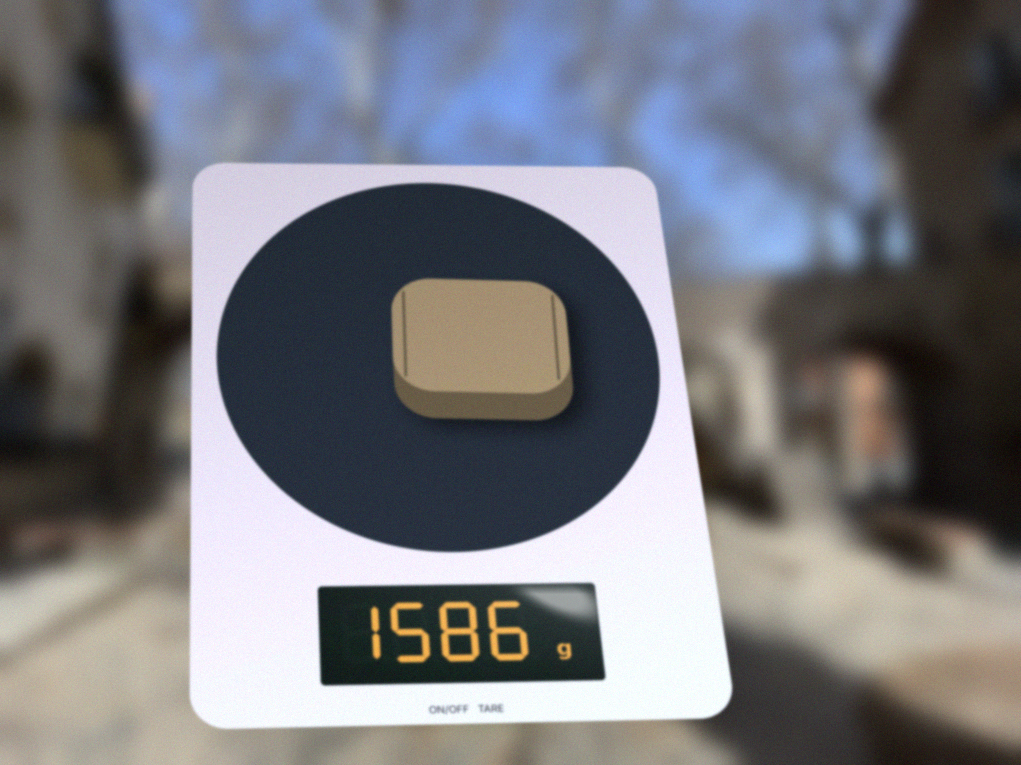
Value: 1586 g
